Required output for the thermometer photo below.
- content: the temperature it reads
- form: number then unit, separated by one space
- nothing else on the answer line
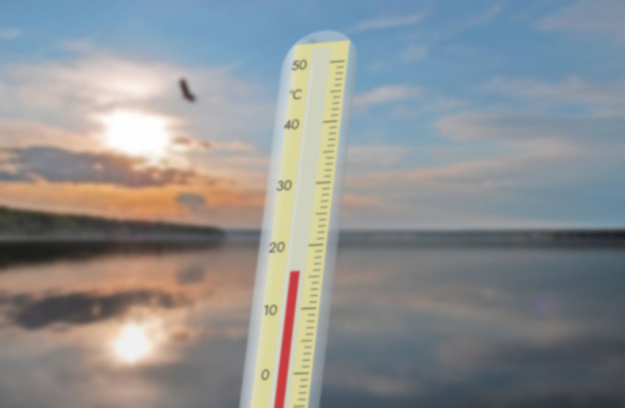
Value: 16 °C
